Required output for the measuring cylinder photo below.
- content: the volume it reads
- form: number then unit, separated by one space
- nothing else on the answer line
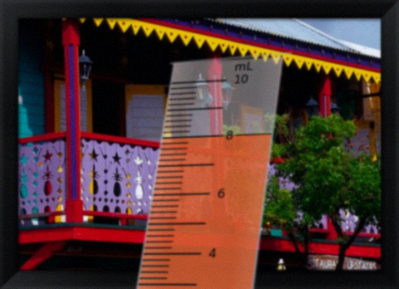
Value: 8 mL
